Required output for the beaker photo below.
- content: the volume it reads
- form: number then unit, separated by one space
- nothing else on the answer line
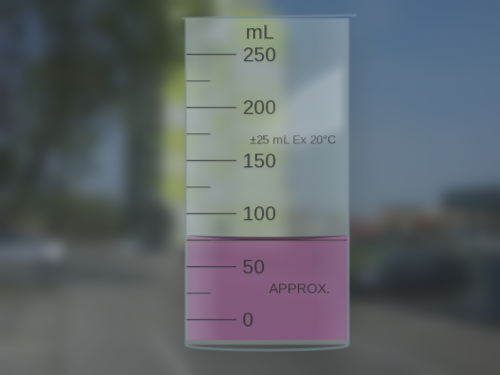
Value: 75 mL
